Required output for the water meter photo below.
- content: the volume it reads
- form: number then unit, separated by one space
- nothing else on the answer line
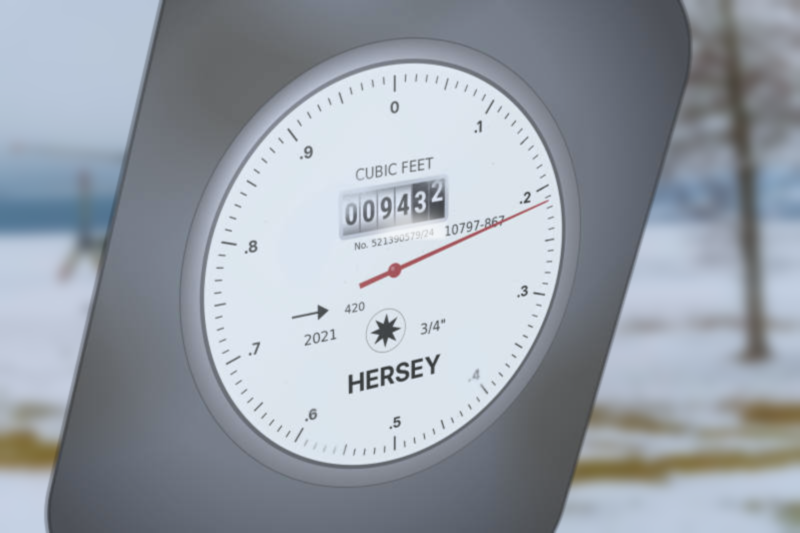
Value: 9432.21 ft³
